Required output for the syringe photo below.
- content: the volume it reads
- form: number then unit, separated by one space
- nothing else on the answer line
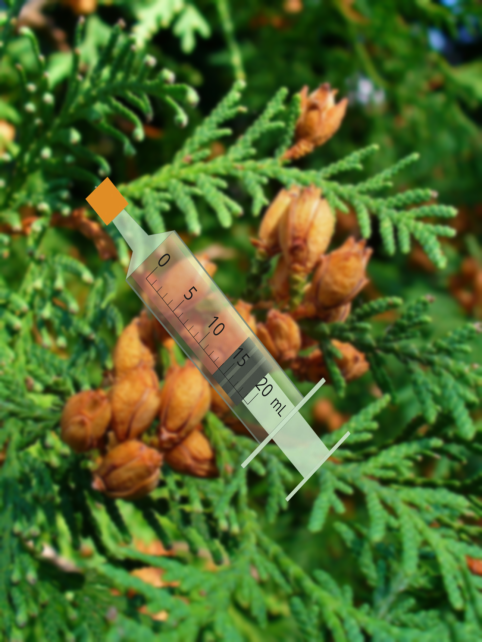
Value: 14 mL
